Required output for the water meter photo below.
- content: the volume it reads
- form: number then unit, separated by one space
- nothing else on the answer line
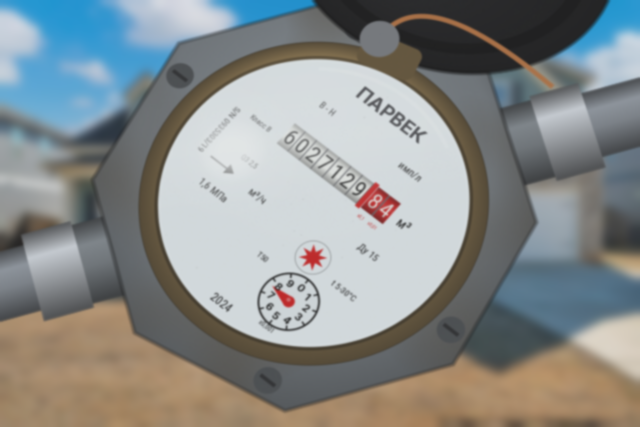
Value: 6027129.847 m³
